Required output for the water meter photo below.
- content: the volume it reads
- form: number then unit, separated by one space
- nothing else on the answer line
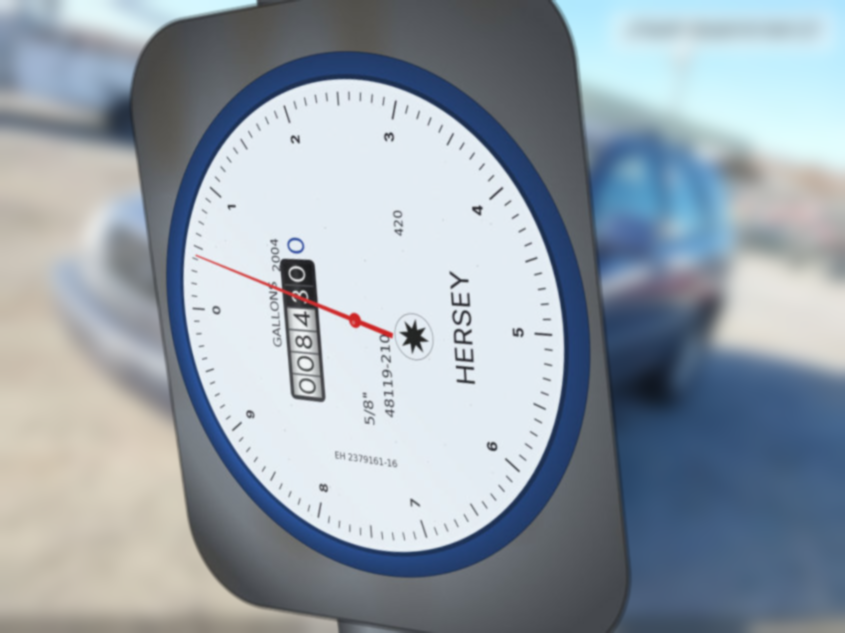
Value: 84300.4 gal
